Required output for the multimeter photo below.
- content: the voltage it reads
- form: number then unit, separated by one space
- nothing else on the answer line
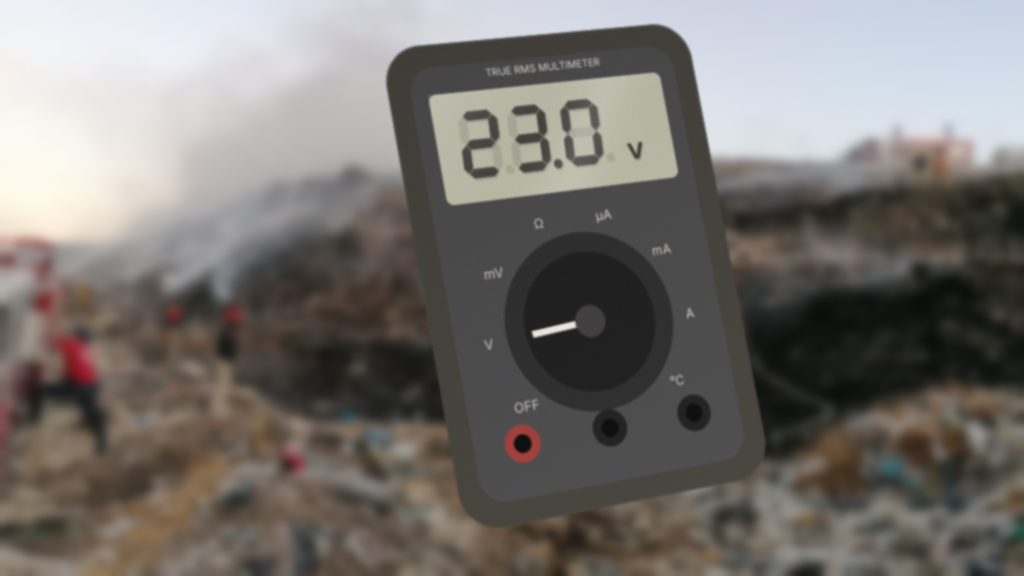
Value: 23.0 V
